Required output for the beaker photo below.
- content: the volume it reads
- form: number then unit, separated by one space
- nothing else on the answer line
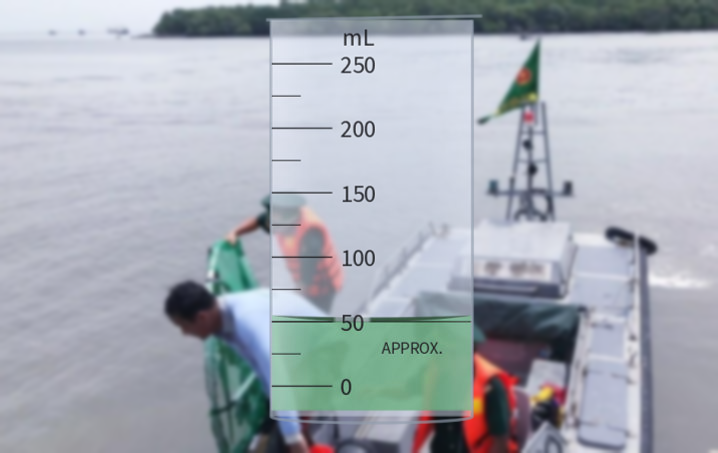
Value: 50 mL
